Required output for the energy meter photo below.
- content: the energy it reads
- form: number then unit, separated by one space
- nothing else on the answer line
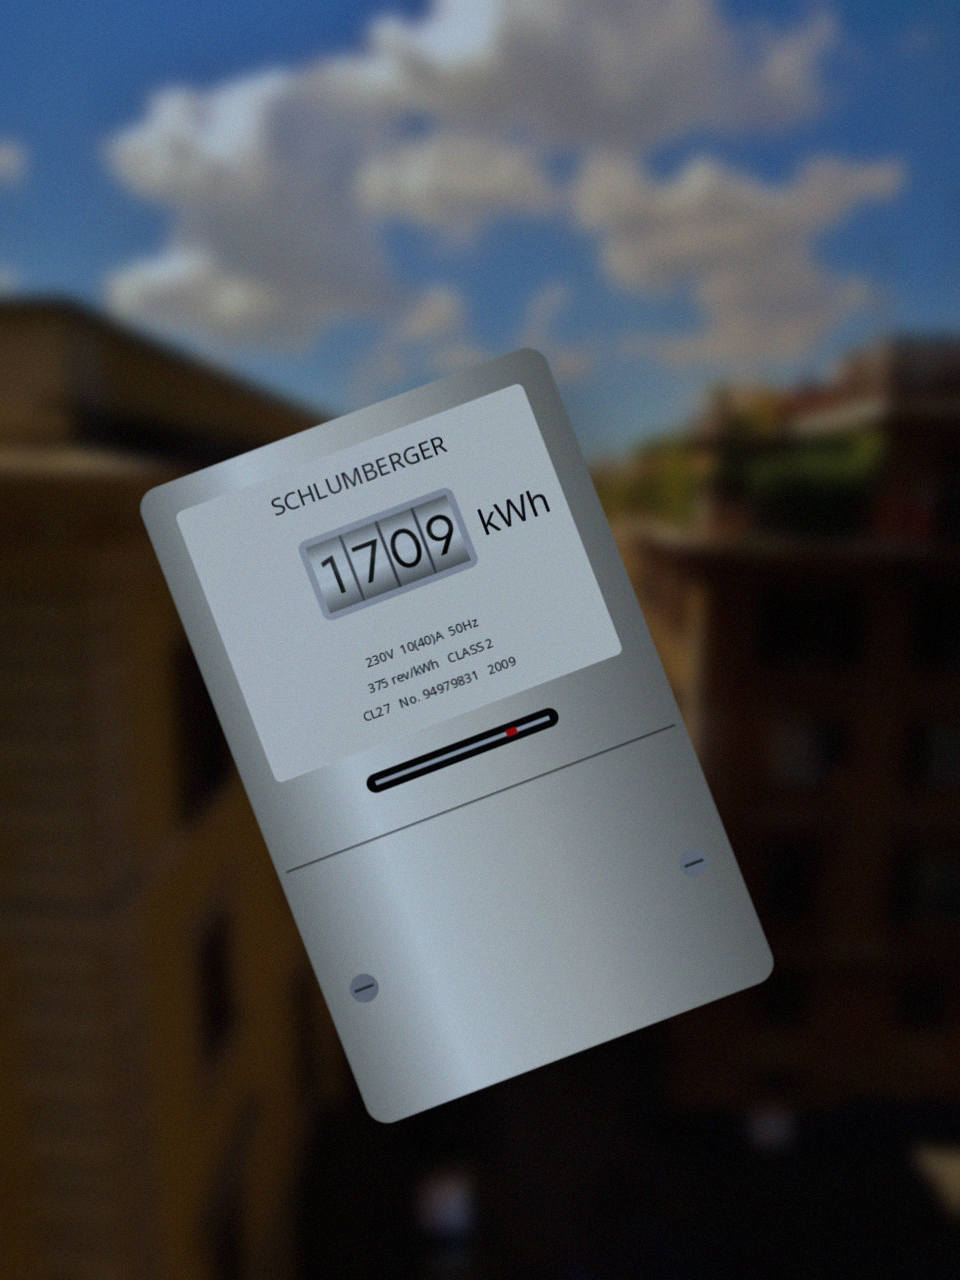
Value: 1709 kWh
